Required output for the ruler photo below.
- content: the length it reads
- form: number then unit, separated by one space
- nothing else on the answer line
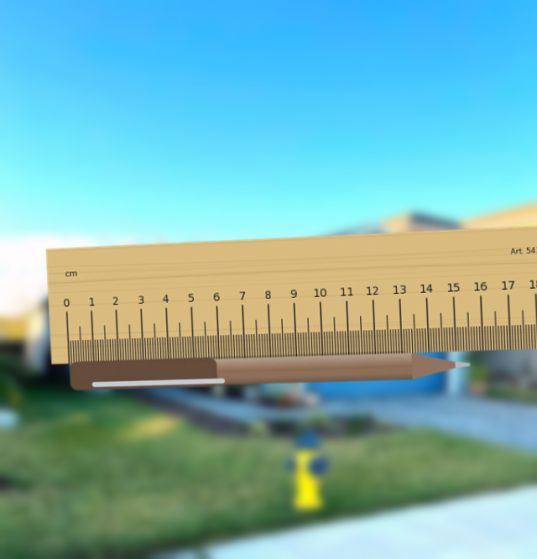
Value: 15.5 cm
